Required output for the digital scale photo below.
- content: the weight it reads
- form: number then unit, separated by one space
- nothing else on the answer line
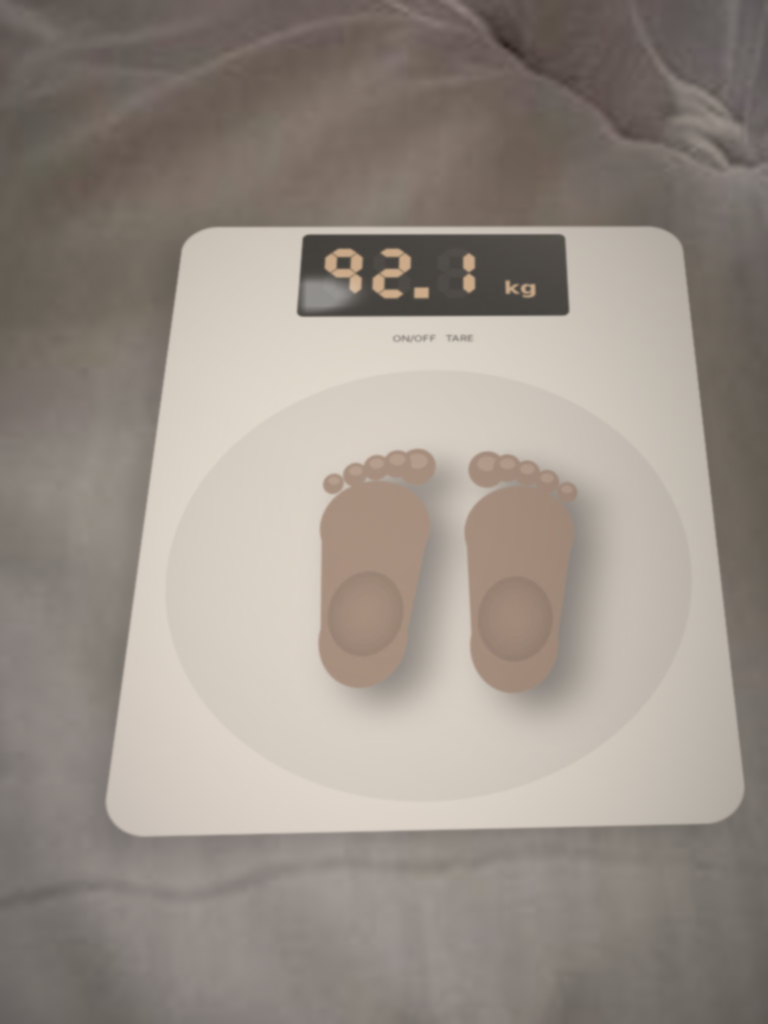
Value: 92.1 kg
